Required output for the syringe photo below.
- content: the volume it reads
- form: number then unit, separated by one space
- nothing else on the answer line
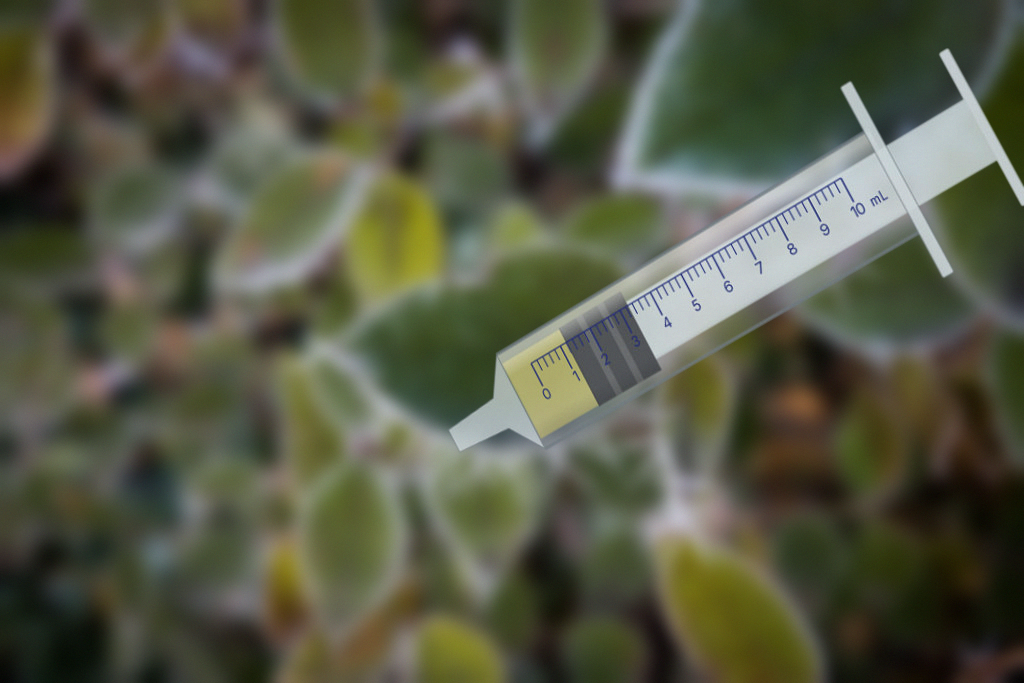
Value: 1.2 mL
